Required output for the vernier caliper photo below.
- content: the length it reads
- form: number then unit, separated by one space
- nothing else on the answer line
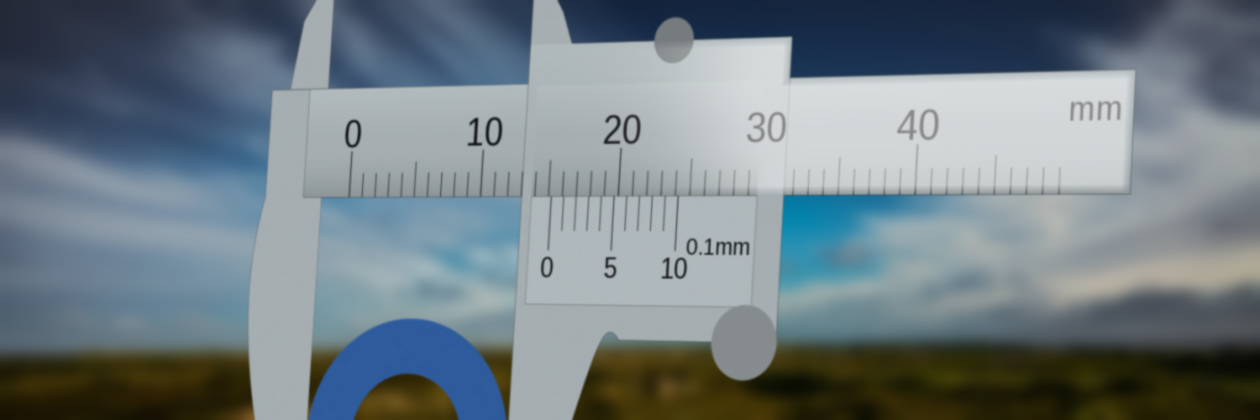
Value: 15.2 mm
